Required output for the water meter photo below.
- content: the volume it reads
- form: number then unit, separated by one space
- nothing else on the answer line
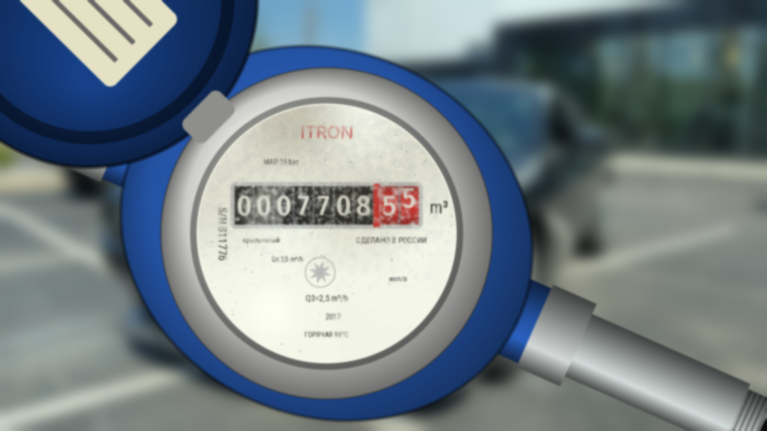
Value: 7708.55 m³
